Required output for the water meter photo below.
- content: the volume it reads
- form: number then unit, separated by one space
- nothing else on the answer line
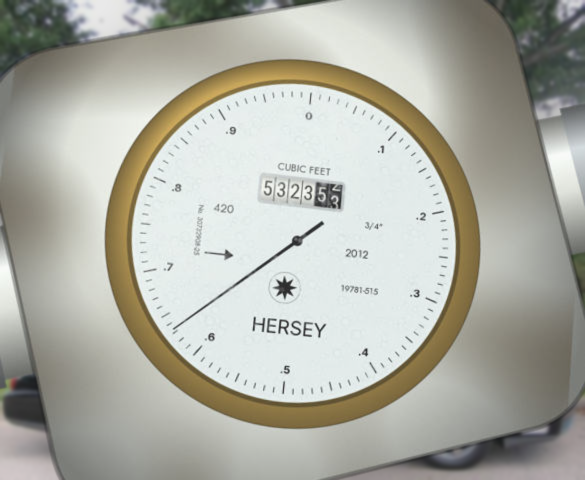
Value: 532352.63 ft³
